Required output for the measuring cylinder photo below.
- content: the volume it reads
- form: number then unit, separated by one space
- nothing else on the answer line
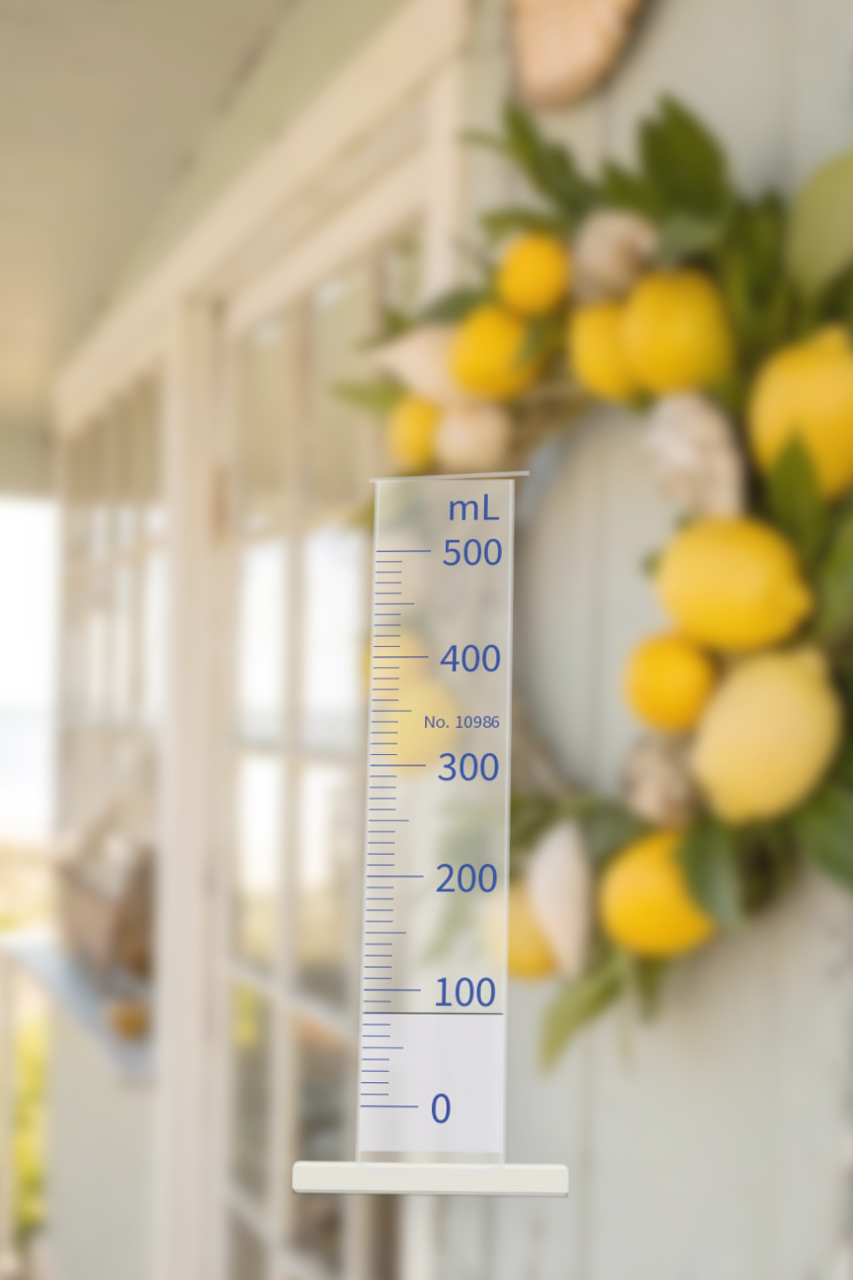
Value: 80 mL
